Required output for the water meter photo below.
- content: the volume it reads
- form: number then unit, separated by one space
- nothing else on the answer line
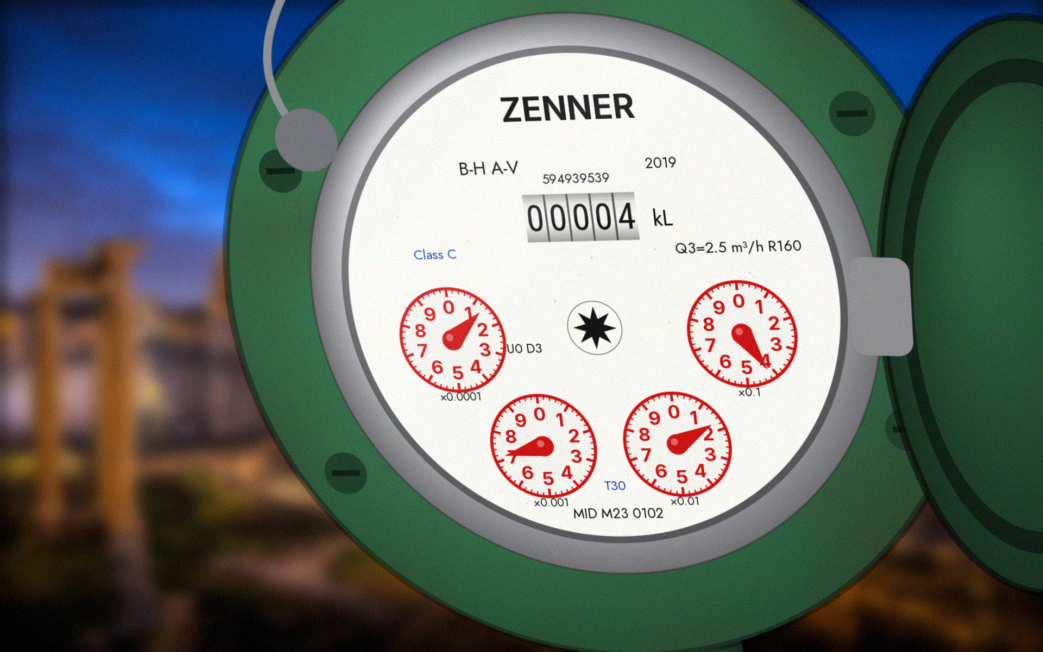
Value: 4.4171 kL
